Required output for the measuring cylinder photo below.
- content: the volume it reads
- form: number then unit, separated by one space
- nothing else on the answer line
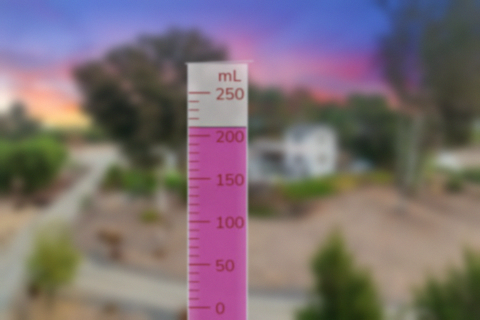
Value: 210 mL
